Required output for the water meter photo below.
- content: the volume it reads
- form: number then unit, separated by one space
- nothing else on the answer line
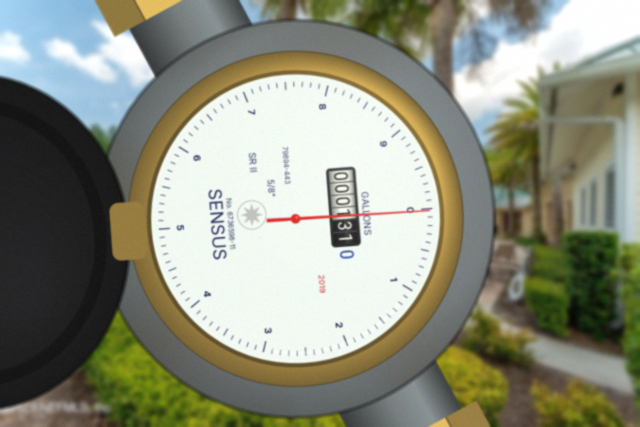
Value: 1310.0 gal
